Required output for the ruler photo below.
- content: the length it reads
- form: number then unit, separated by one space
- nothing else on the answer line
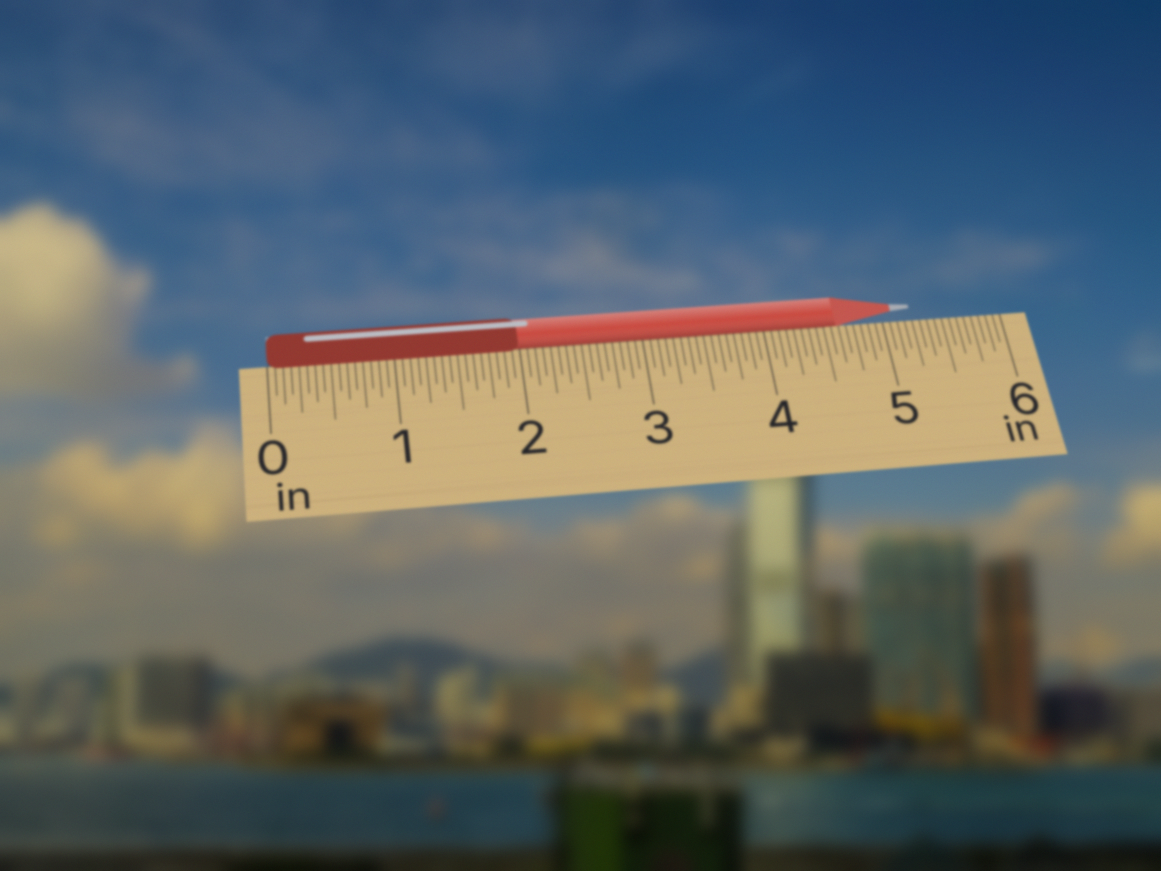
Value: 5.25 in
